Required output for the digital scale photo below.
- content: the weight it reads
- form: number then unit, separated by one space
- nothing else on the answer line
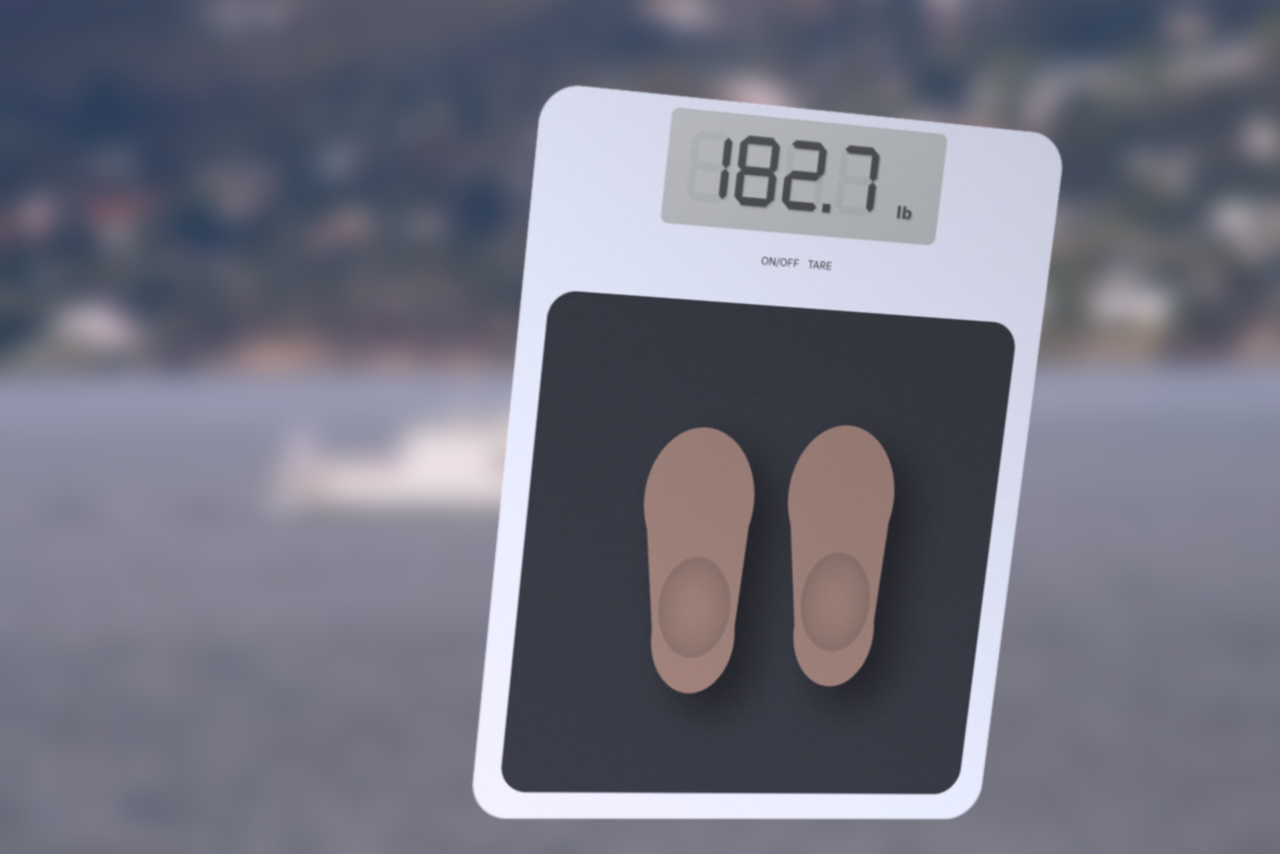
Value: 182.7 lb
